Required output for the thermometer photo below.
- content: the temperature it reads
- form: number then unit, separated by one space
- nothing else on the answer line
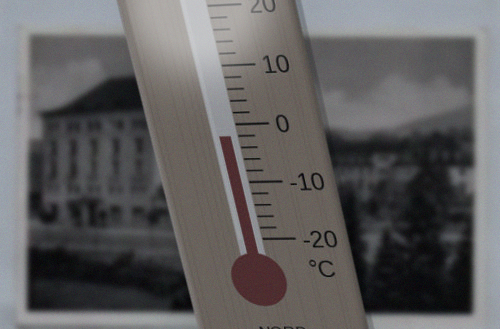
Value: -2 °C
